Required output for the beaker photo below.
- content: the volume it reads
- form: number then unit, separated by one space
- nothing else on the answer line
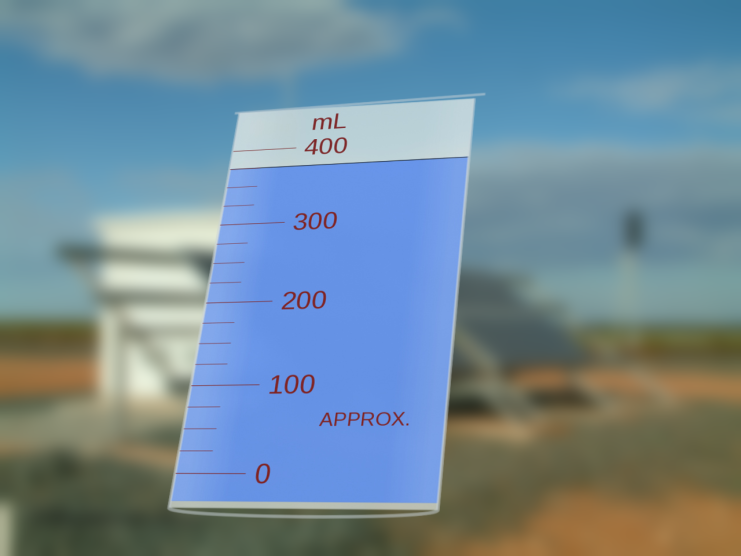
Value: 375 mL
